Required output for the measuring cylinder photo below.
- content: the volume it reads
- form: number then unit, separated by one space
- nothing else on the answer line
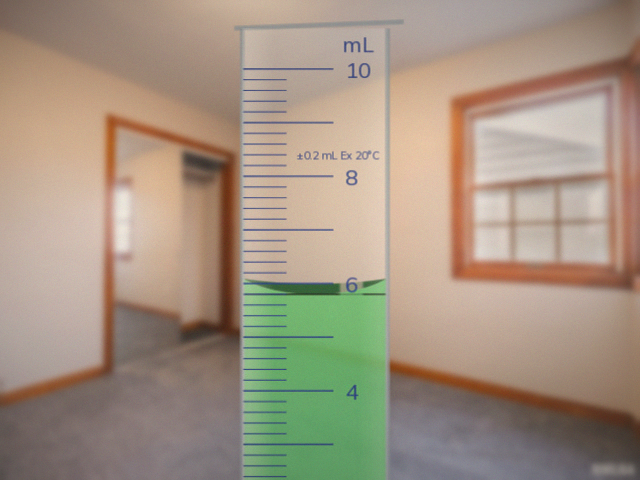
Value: 5.8 mL
